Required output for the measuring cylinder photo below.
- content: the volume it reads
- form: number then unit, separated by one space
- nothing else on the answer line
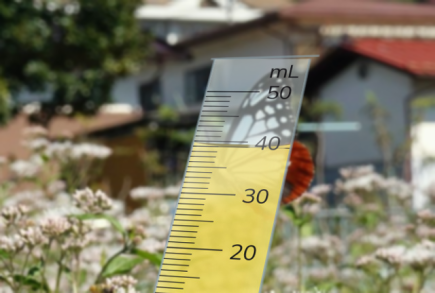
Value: 39 mL
